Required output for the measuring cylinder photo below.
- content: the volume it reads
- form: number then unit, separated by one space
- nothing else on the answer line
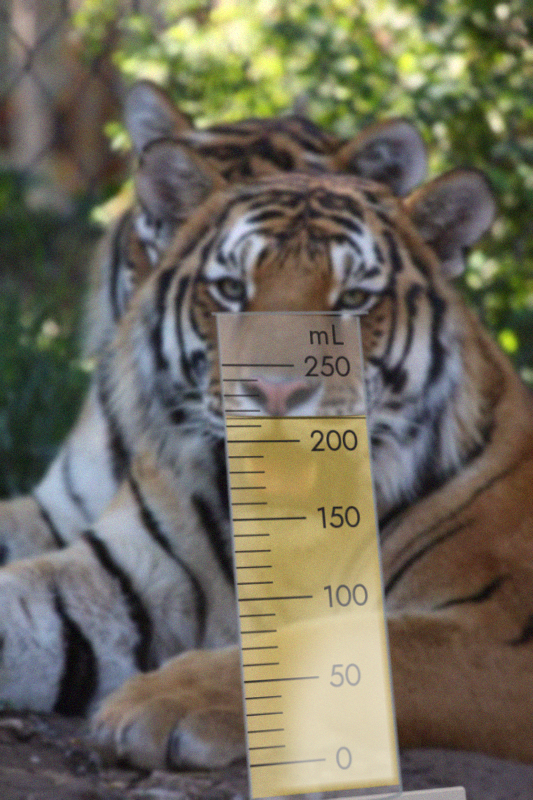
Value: 215 mL
